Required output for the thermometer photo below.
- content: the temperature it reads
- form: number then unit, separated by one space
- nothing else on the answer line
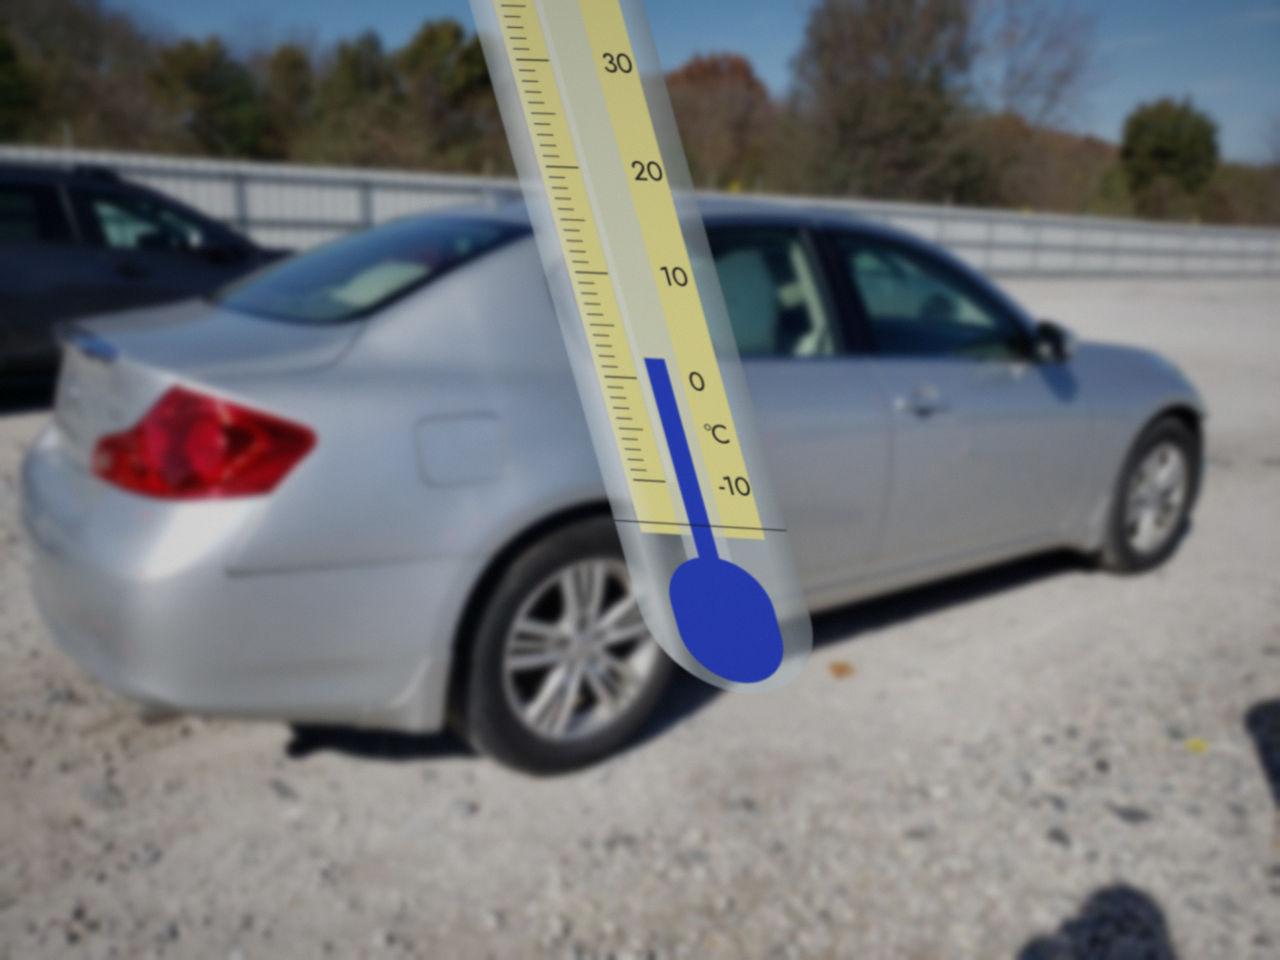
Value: 2 °C
